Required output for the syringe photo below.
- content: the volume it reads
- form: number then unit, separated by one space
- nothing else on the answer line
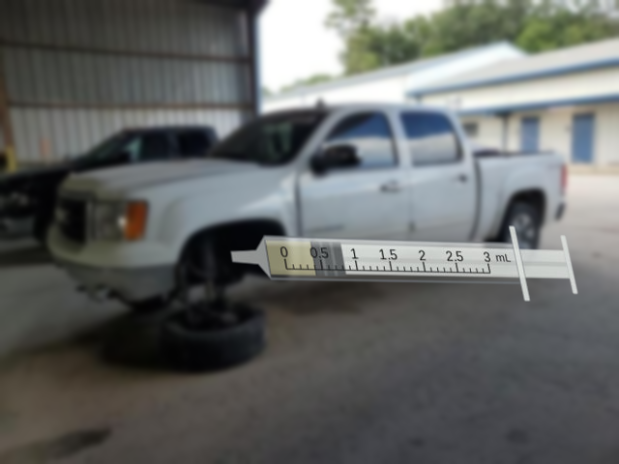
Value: 0.4 mL
